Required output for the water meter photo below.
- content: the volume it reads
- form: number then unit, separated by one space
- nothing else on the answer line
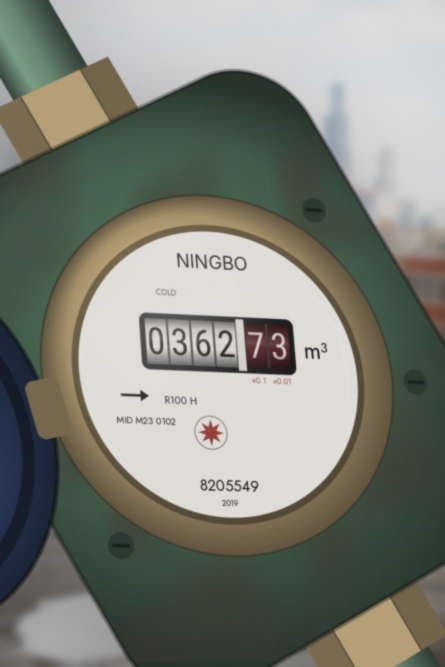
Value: 362.73 m³
